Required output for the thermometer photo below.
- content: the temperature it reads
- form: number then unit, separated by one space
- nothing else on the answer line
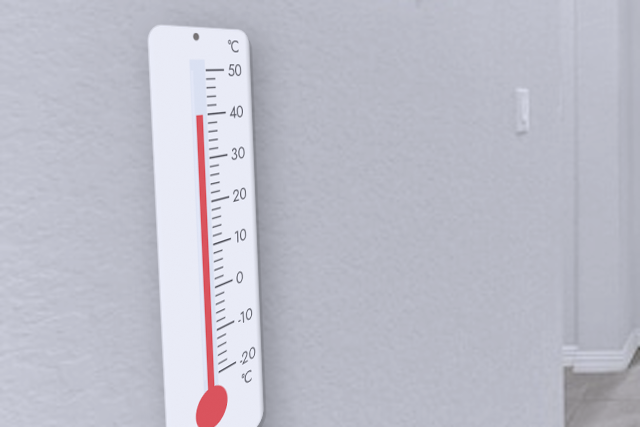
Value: 40 °C
